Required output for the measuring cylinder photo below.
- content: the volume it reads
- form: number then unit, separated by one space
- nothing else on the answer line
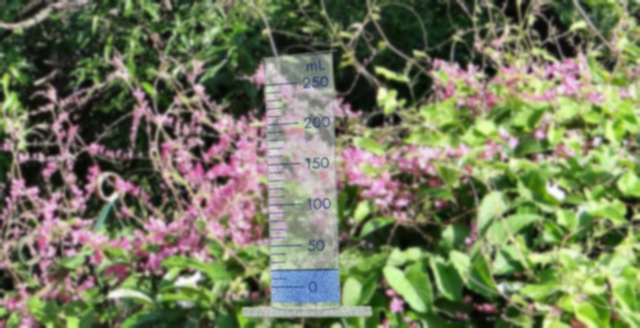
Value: 20 mL
